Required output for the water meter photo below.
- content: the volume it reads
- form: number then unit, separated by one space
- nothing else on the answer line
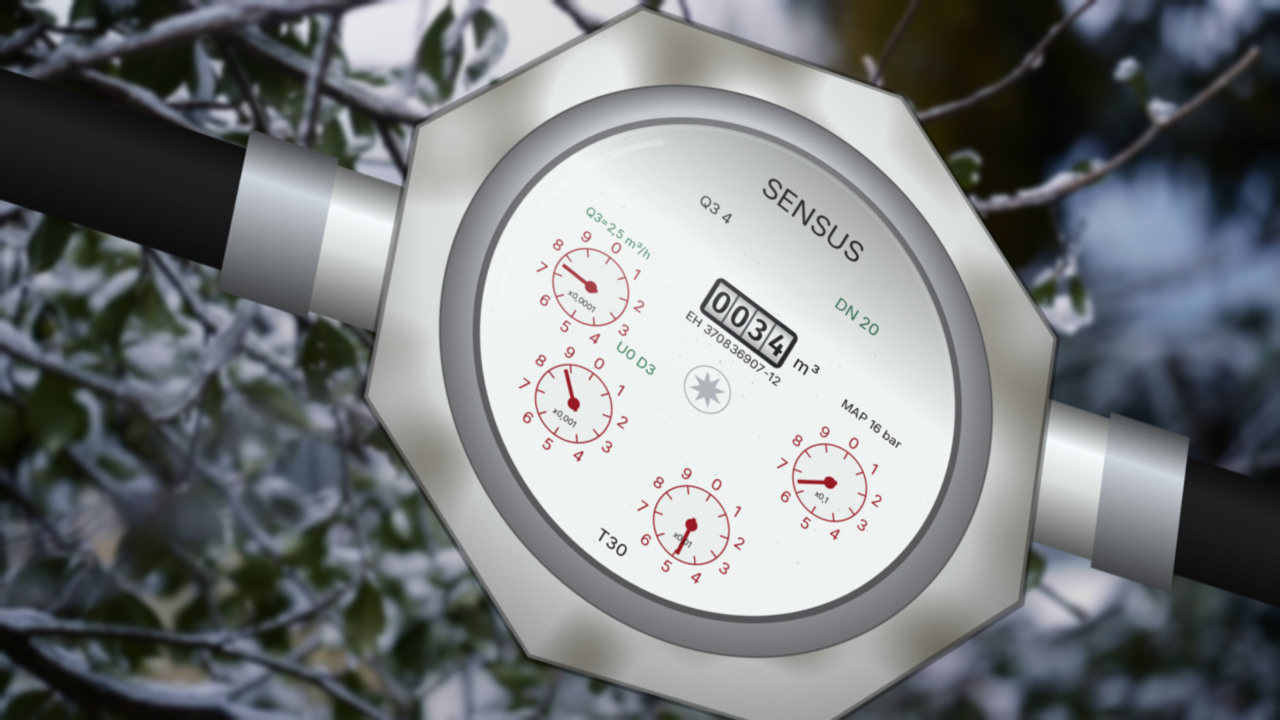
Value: 34.6487 m³
